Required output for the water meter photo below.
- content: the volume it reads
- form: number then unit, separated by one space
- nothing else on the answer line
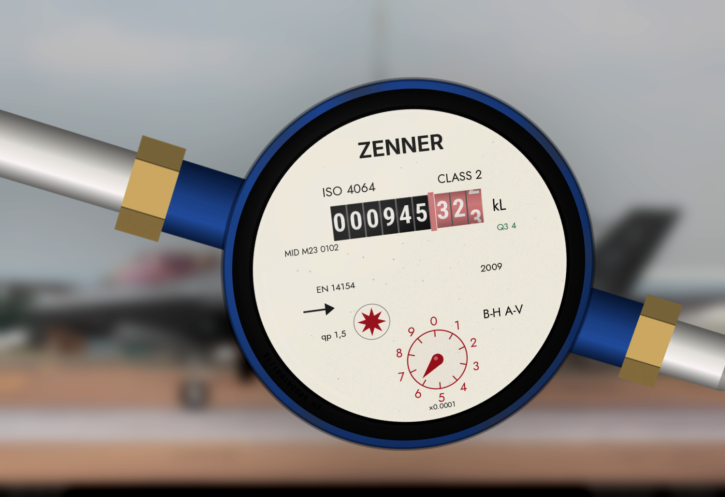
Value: 945.3226 kL
